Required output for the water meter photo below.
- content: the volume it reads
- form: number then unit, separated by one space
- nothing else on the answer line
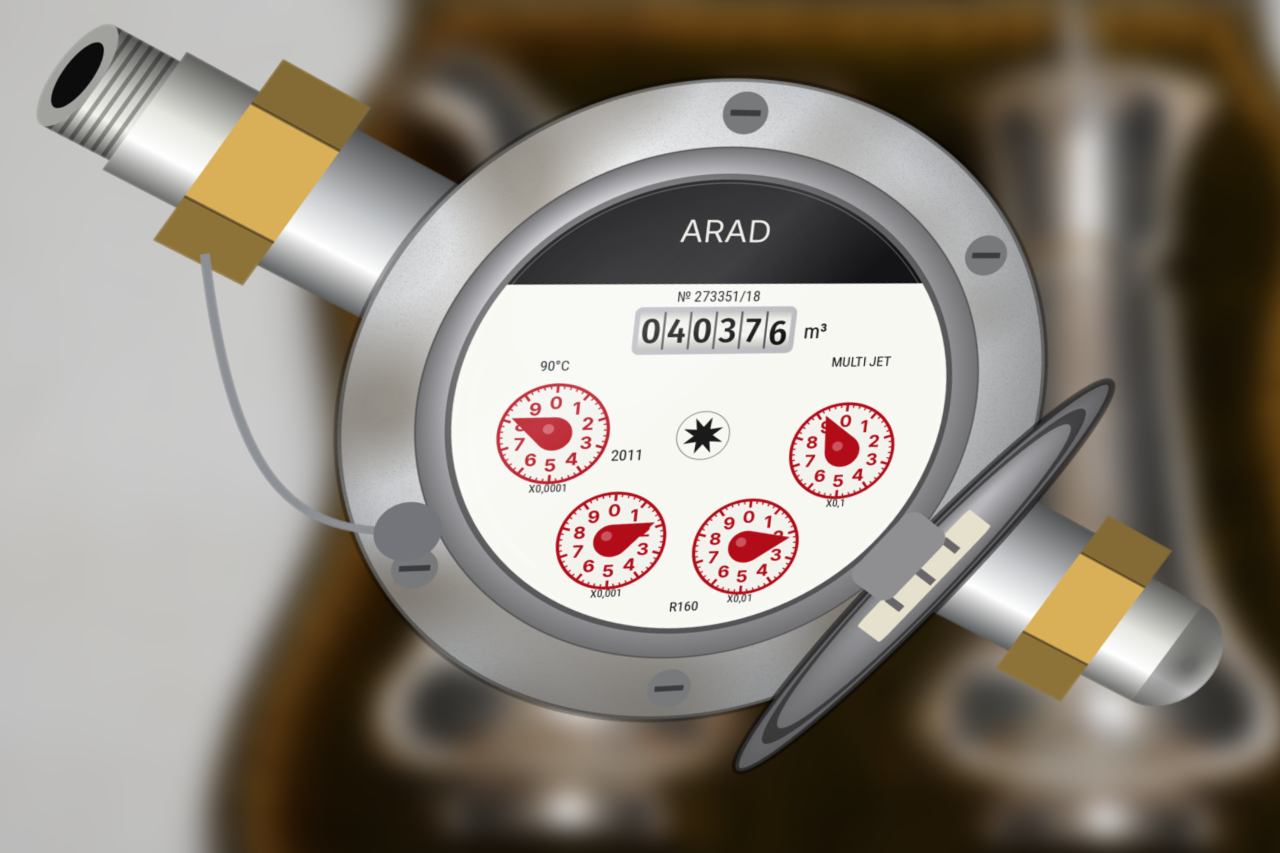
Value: 40375.9218 m³
